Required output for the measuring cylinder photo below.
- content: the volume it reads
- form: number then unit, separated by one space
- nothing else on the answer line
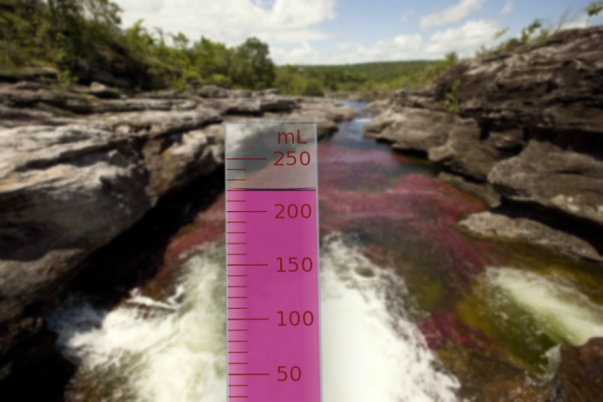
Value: 220 mL
